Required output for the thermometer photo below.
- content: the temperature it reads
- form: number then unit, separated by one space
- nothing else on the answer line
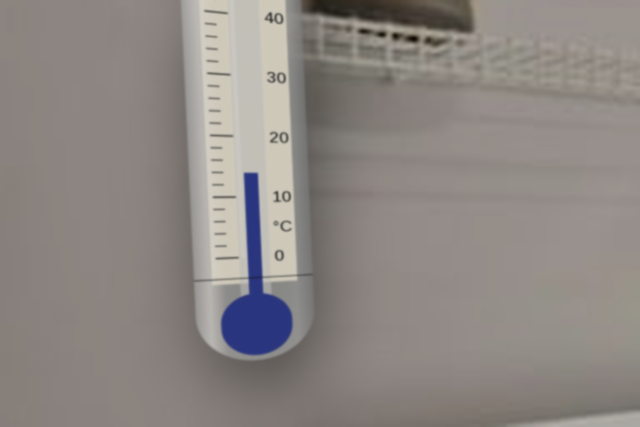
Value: 14 °C
